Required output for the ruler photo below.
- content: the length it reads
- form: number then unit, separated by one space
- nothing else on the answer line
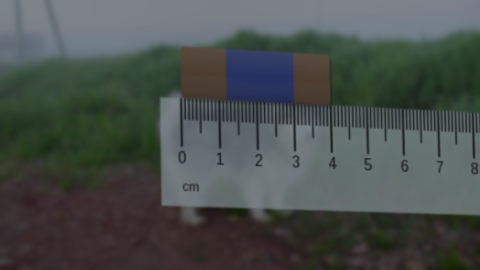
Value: 4 cm
